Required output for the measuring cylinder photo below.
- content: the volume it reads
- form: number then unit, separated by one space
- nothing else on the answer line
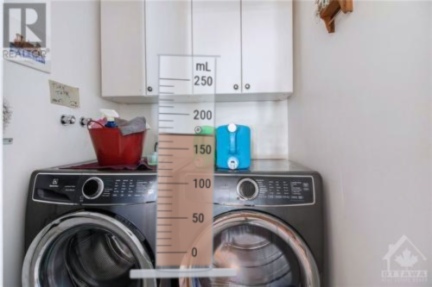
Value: 170 mL
